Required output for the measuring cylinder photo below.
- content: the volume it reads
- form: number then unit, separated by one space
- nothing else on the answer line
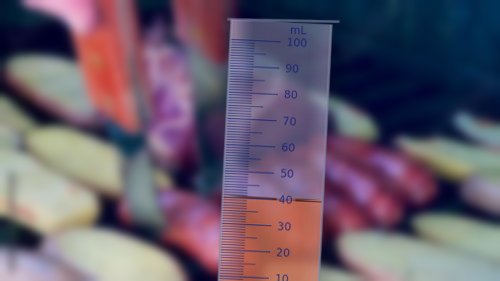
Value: 40 mL
